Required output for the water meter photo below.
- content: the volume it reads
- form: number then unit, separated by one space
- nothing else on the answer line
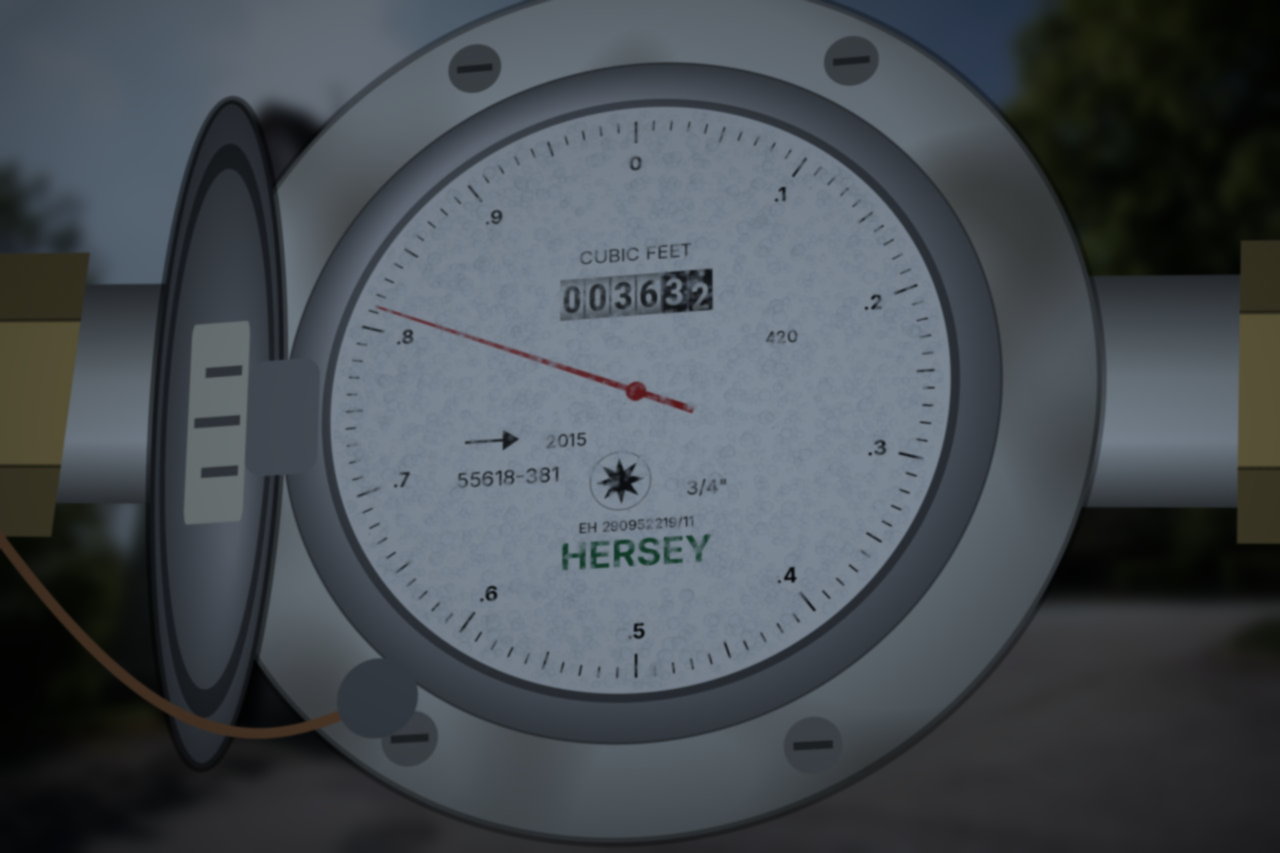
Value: 3631.81 ft³
